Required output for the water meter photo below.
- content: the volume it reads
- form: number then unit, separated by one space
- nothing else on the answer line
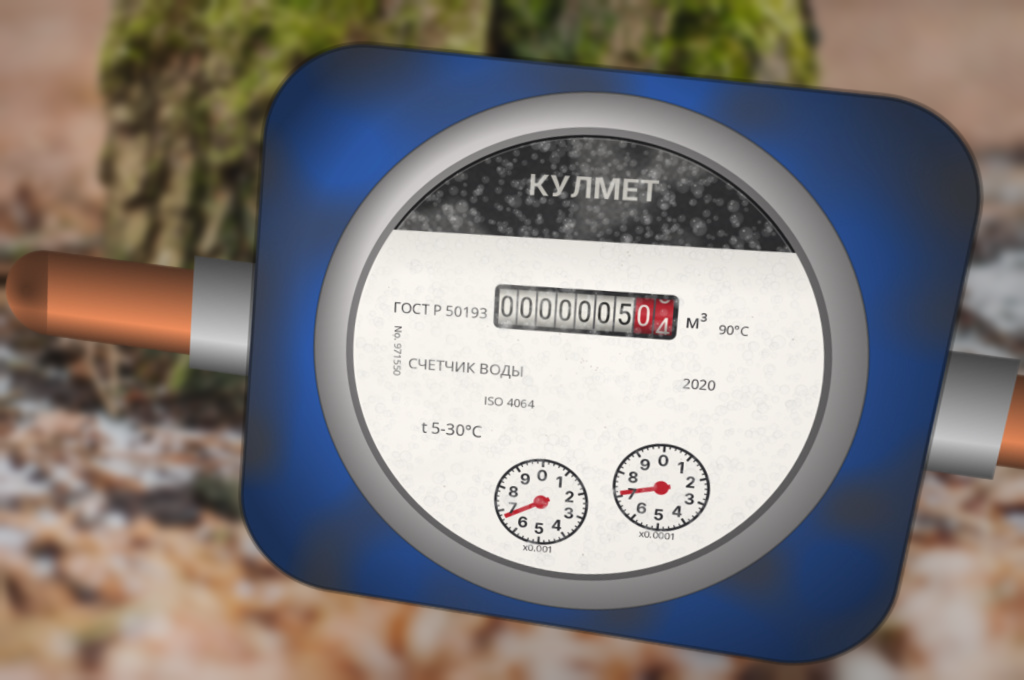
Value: 5.0367 m³
